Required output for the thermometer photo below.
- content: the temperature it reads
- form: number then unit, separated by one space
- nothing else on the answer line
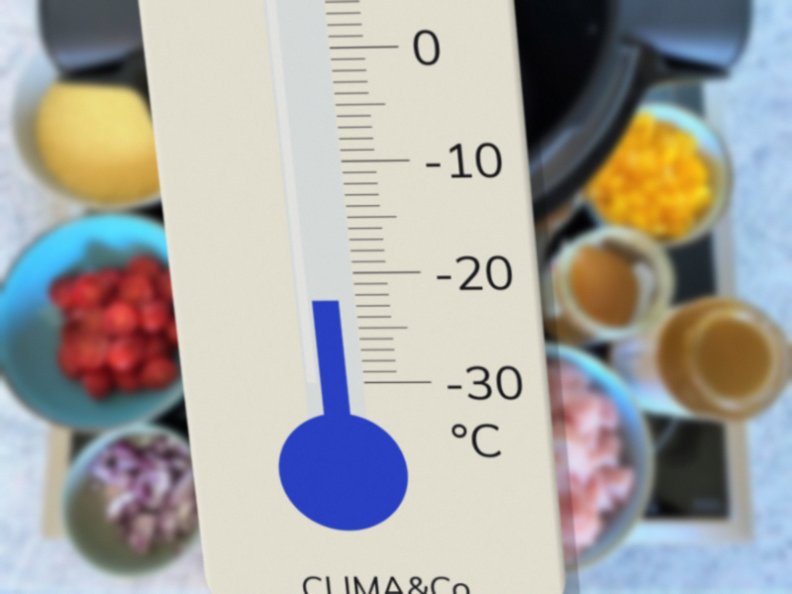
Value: -22.5 °C
